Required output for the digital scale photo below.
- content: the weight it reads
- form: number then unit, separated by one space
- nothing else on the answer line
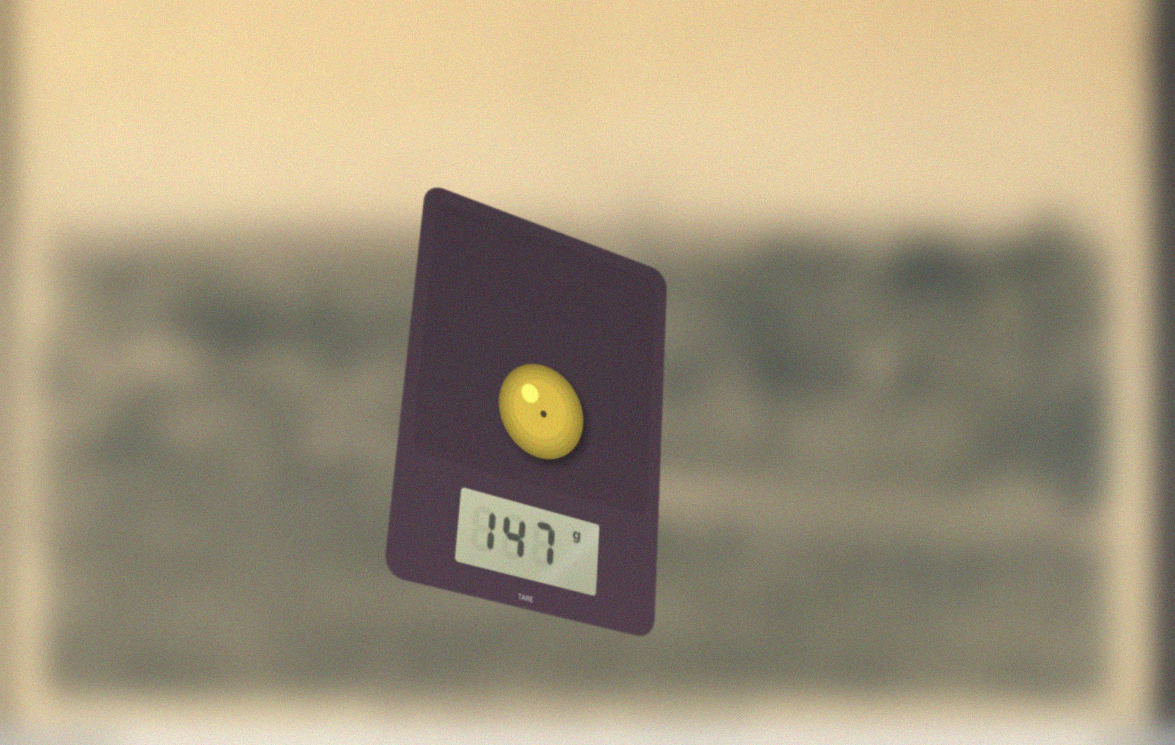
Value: 147 g
